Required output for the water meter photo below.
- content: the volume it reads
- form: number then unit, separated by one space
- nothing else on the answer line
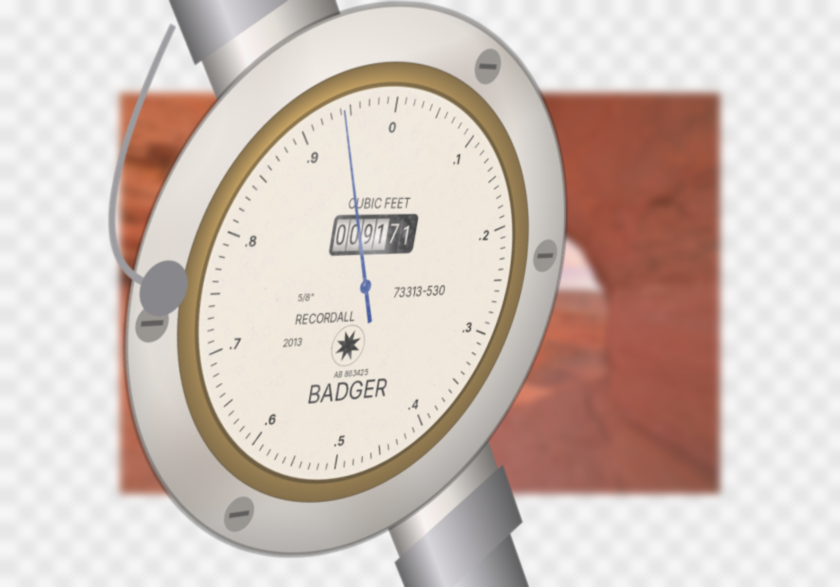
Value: 9170.94 ft³
